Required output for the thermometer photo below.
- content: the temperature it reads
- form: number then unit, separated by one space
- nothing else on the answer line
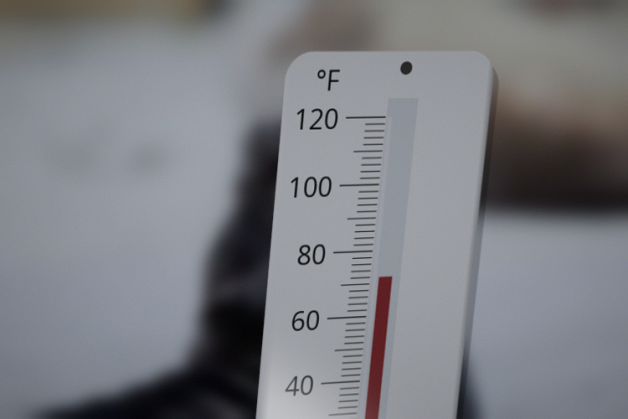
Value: 72 °F
